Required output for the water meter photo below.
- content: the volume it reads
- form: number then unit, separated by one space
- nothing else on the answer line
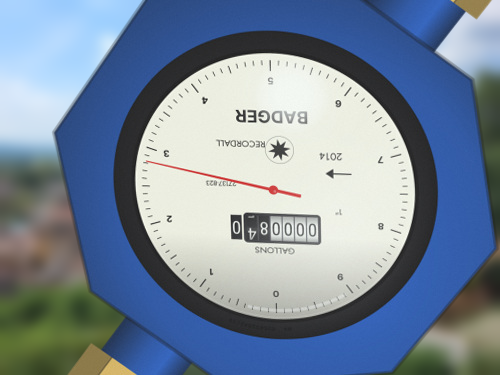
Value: 842.8 gal
